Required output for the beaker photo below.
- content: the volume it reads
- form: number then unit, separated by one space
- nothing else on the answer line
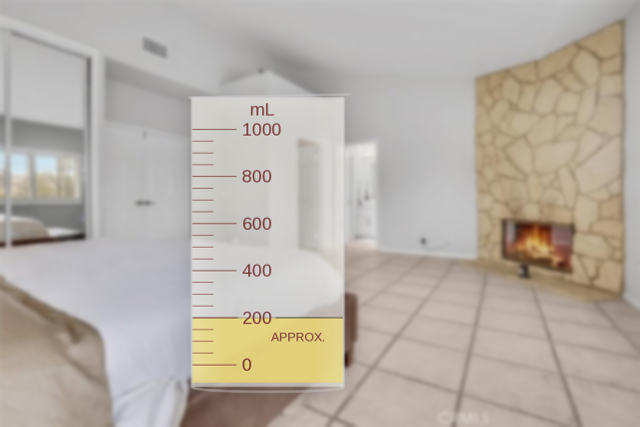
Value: 200 mL
